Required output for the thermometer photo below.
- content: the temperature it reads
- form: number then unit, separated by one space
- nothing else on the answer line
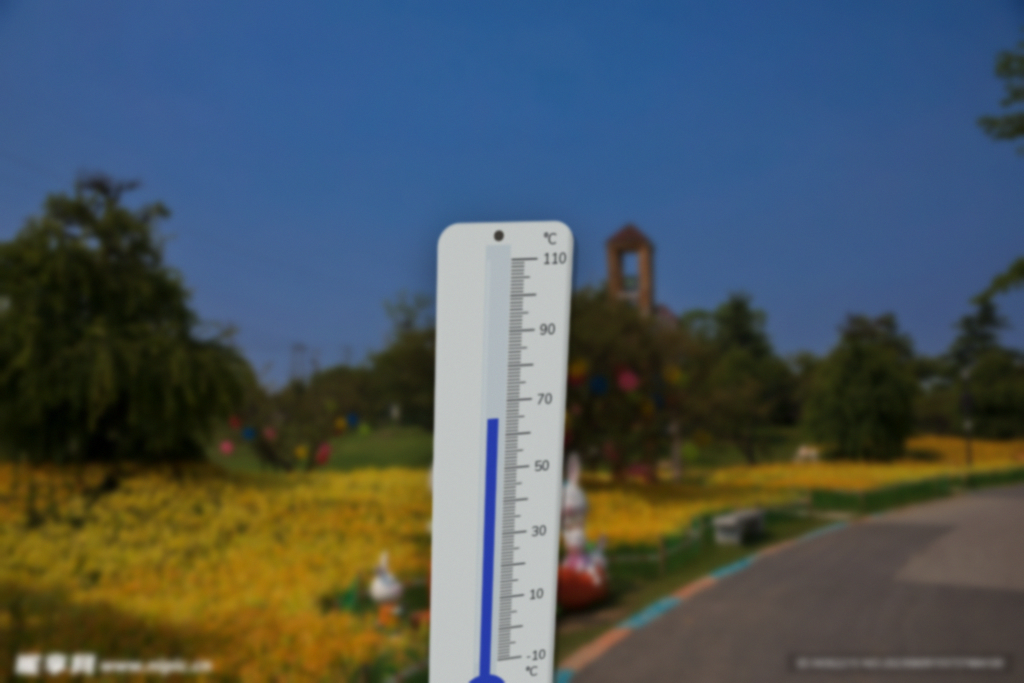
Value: 65 °C
